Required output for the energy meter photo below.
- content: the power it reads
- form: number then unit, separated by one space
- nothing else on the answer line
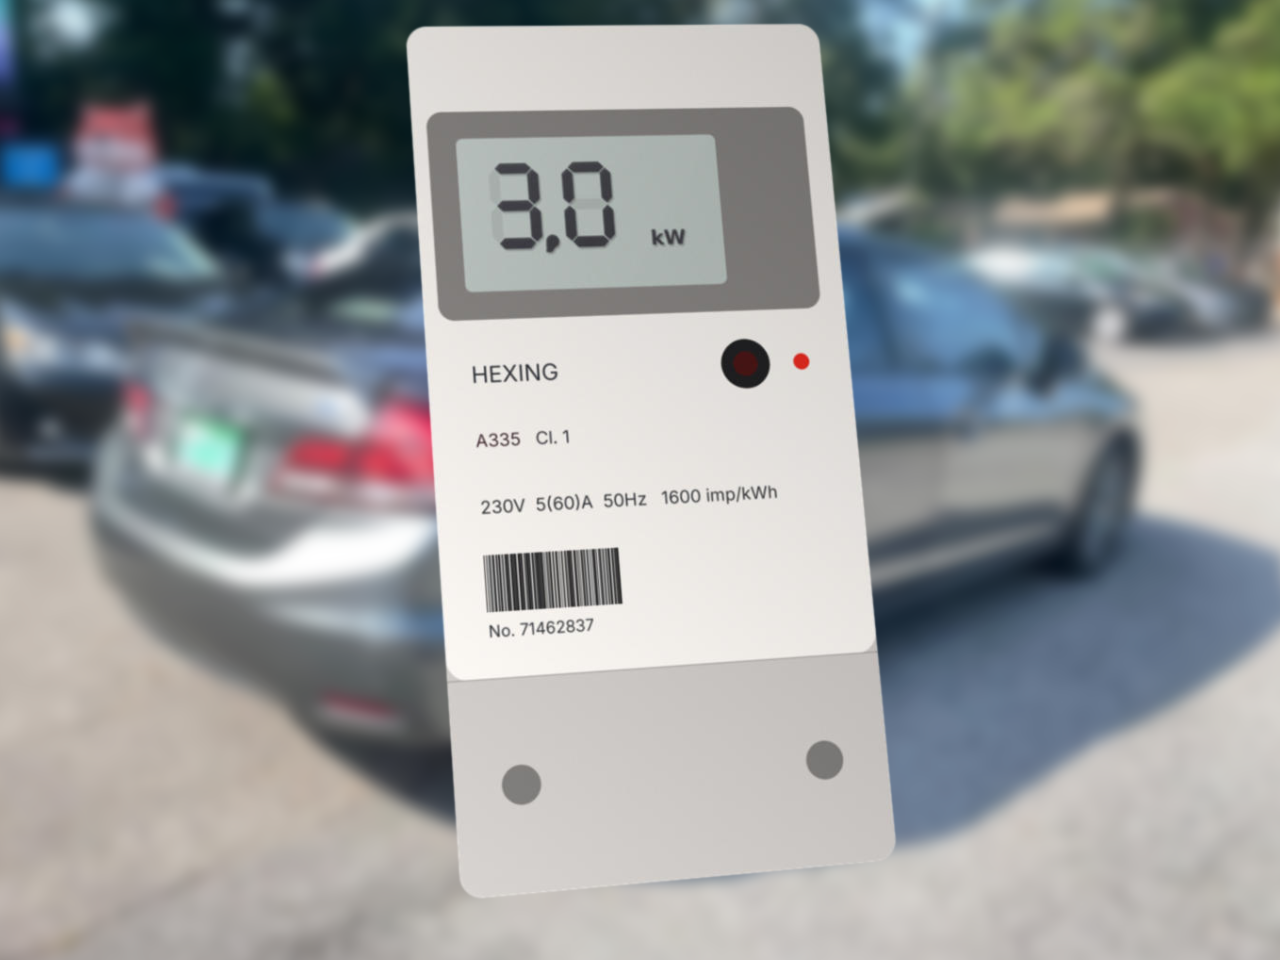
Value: 3.0 kW
